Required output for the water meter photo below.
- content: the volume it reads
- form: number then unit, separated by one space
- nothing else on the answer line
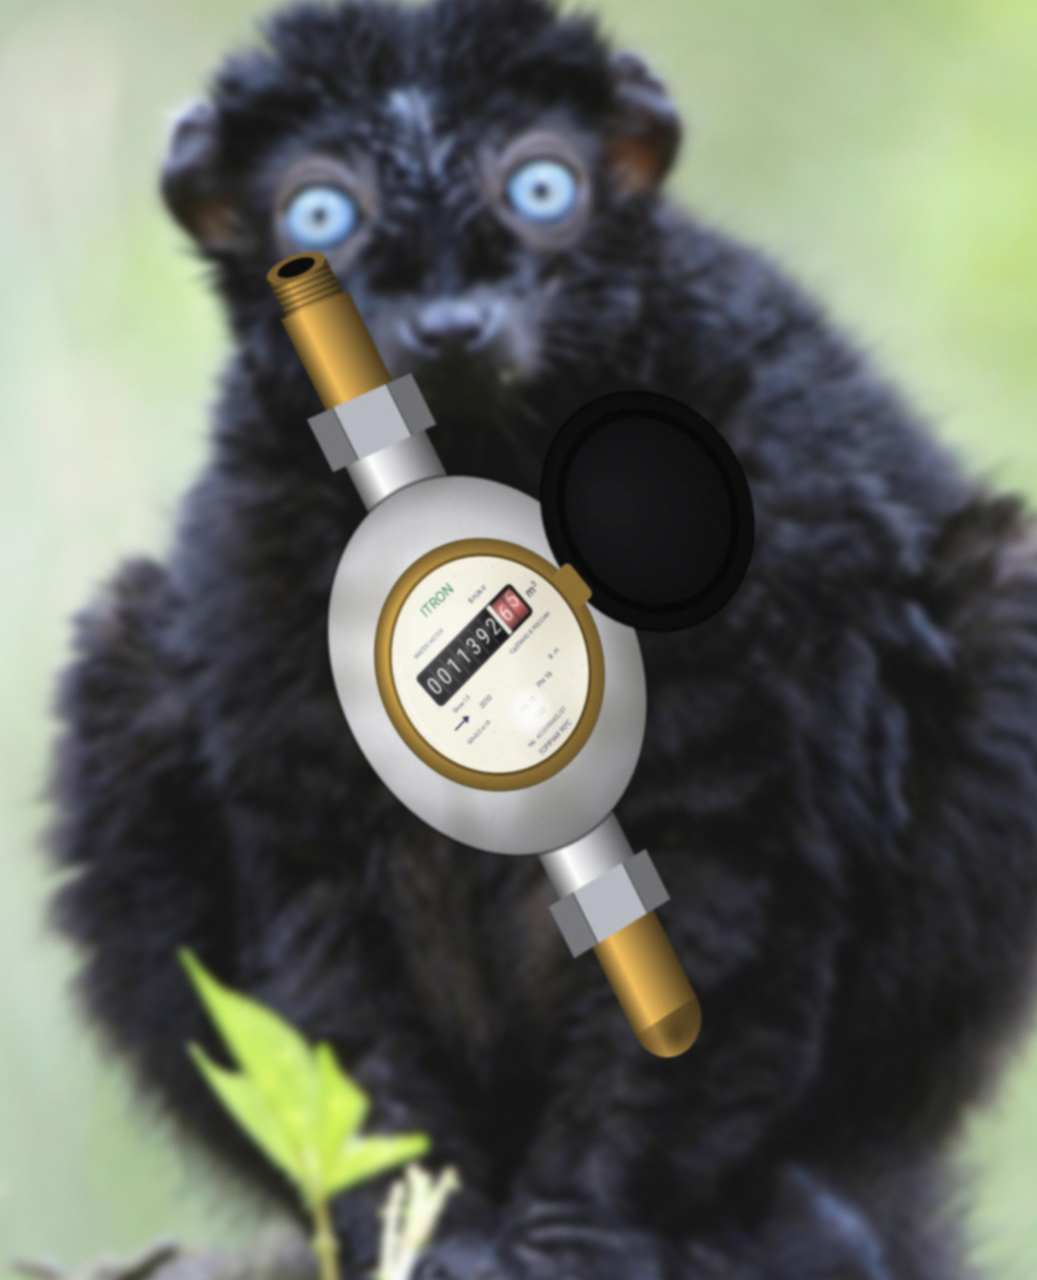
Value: 11392.65 m³
